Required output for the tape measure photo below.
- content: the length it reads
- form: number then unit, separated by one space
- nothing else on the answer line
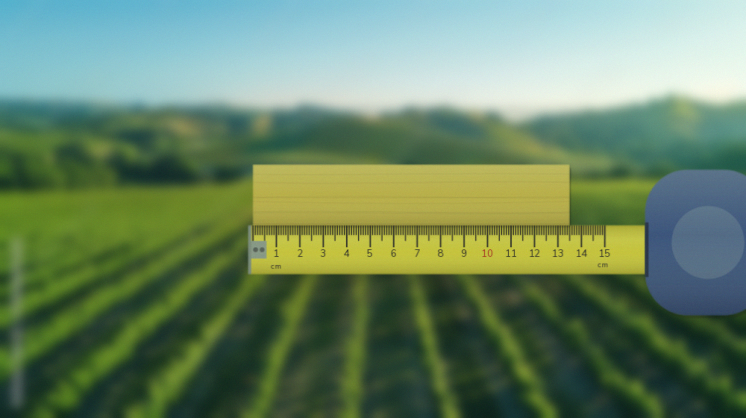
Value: 13.5 cm
